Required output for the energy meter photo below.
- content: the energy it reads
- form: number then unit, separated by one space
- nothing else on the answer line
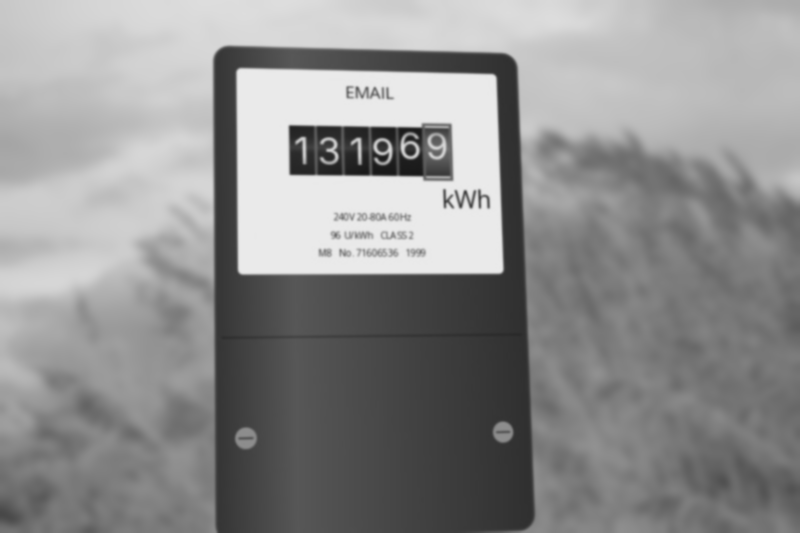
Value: 13196.9 kWh
